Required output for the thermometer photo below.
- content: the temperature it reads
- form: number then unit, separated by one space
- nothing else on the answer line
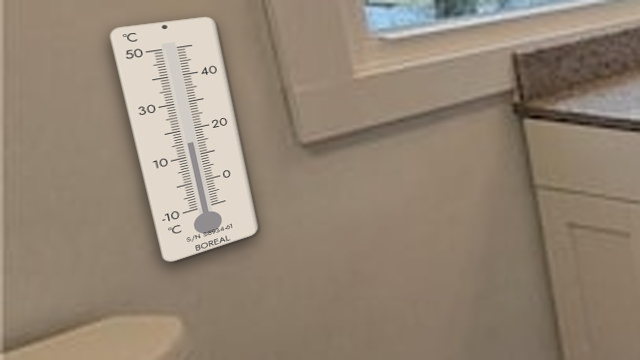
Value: 15 °C
